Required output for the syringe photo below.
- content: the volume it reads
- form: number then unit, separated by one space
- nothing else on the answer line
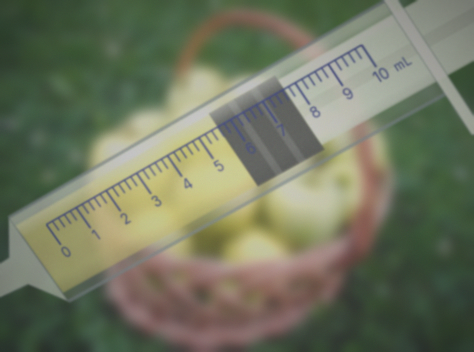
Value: 5.6 mL
